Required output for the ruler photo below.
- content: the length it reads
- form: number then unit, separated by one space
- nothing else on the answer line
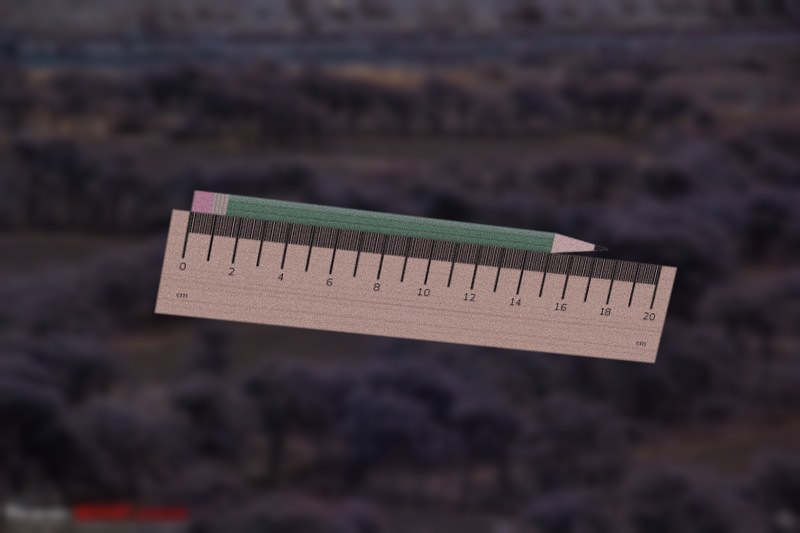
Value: 17.5 cm
